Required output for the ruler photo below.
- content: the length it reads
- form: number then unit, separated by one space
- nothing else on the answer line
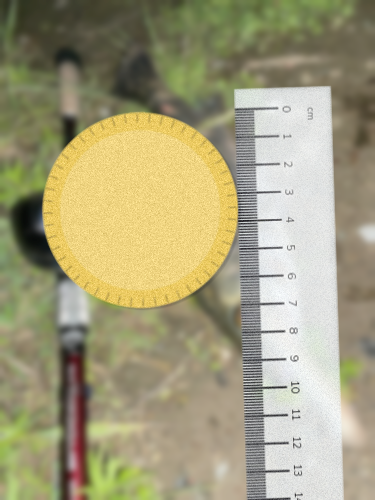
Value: 7 cm
